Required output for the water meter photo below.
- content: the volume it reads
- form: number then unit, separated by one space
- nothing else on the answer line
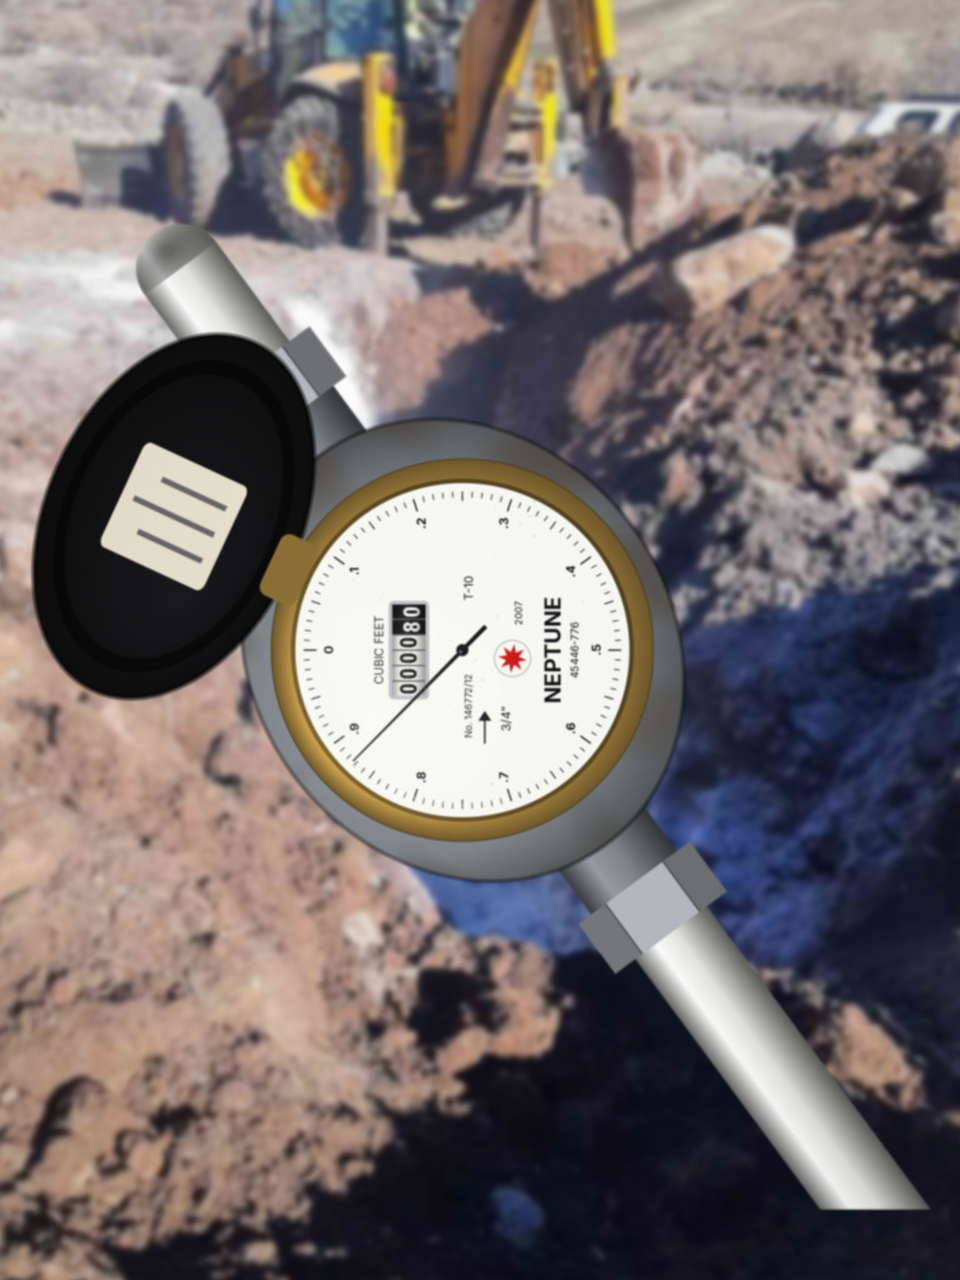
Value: 79.87 ft³
